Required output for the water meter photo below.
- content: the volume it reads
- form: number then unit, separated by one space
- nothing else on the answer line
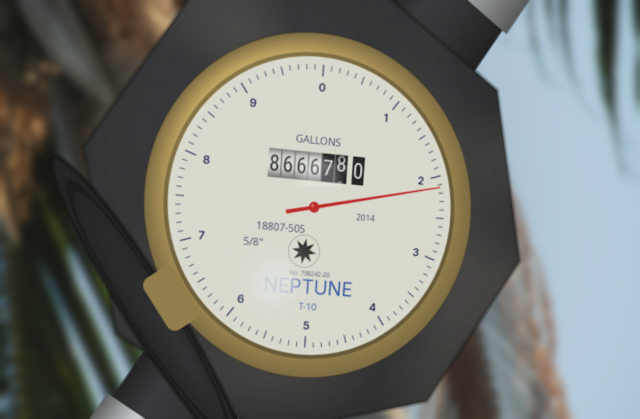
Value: 8666782.1 gal
